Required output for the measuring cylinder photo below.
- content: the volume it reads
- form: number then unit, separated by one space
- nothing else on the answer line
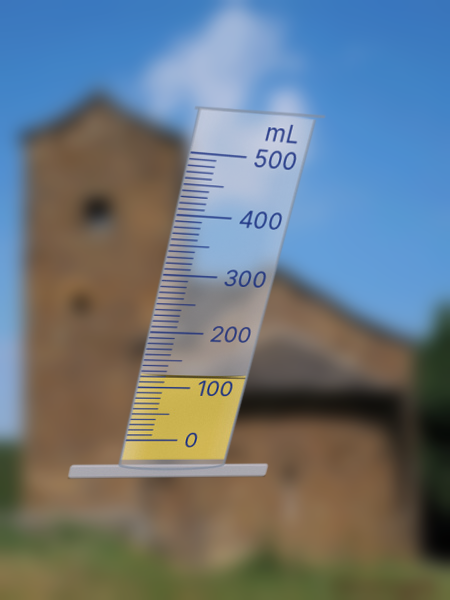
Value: 120 mL
